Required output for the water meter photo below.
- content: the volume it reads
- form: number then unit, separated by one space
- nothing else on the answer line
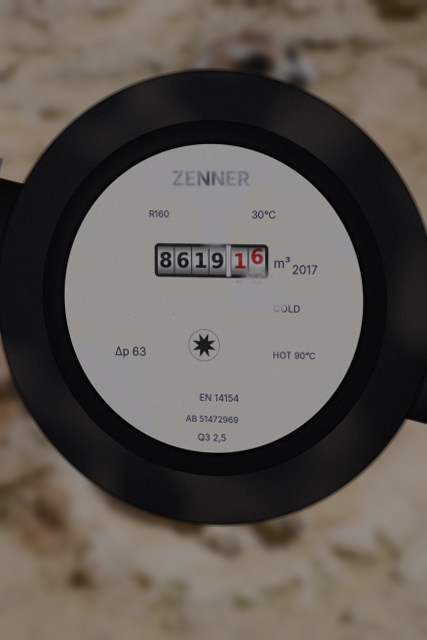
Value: 8619.16 m³
